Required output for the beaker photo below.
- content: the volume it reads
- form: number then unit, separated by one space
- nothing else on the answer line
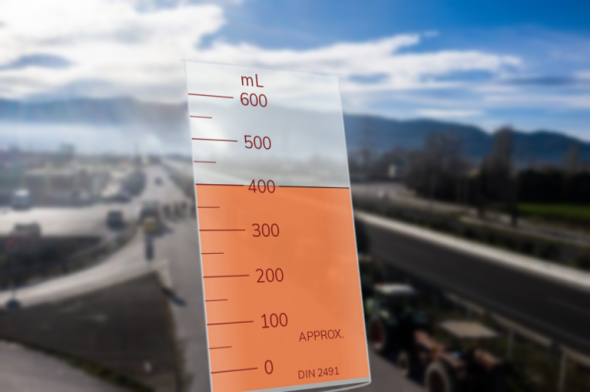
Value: 400 mL
